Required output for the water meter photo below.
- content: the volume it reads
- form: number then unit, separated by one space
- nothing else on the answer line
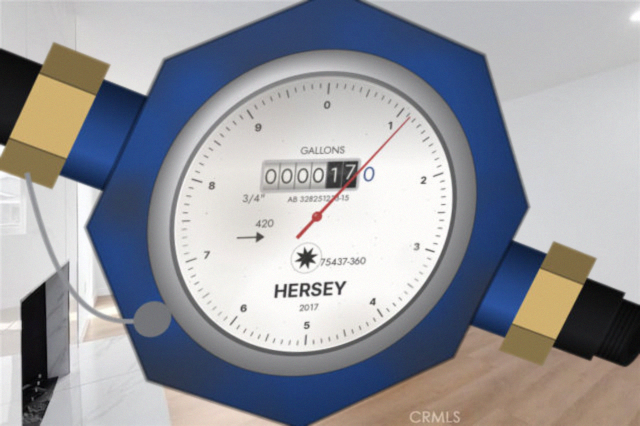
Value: 171.1 gal
